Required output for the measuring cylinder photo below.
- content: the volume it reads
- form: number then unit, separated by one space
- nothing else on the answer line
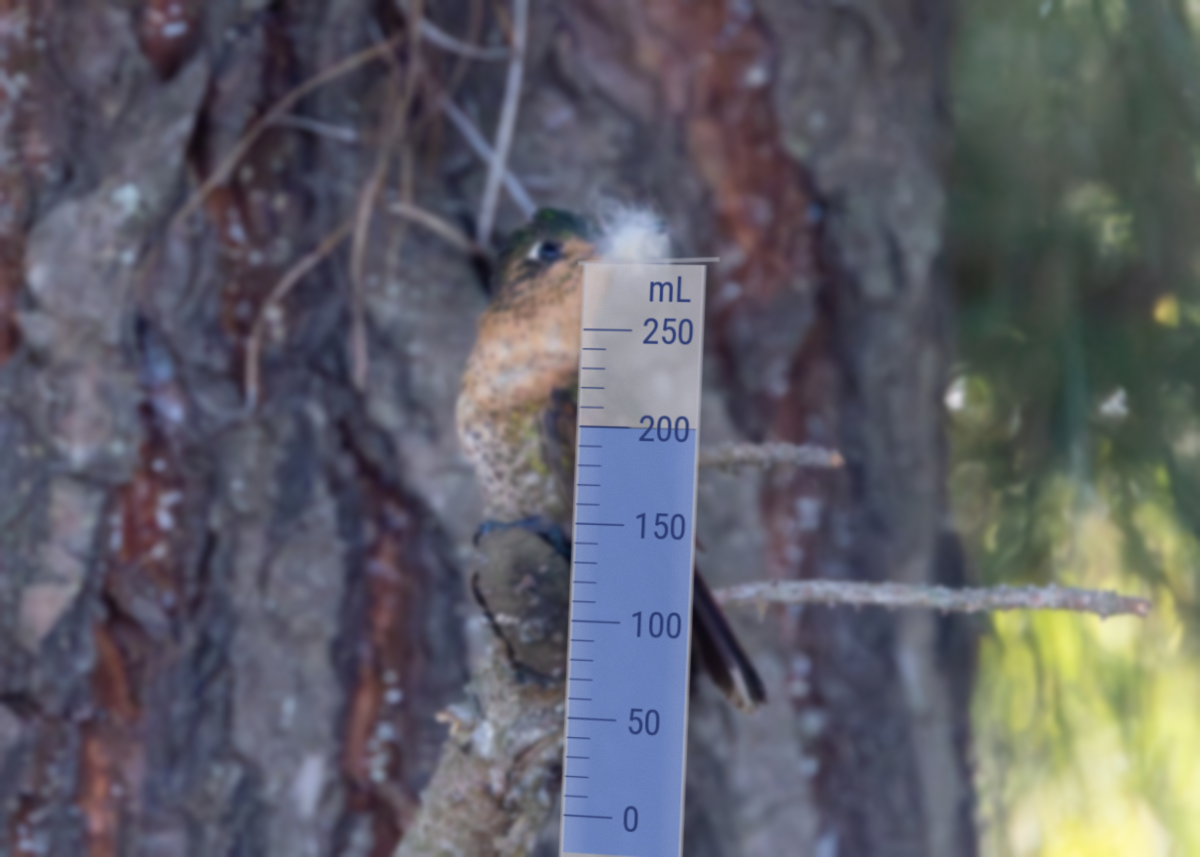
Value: 200 mL
